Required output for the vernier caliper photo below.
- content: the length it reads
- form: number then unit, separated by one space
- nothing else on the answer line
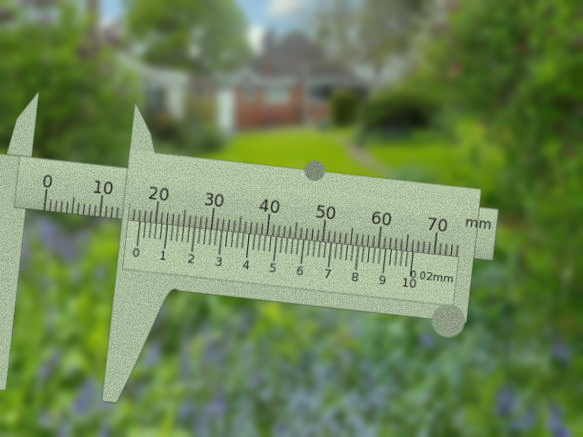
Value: 17.2 mm
